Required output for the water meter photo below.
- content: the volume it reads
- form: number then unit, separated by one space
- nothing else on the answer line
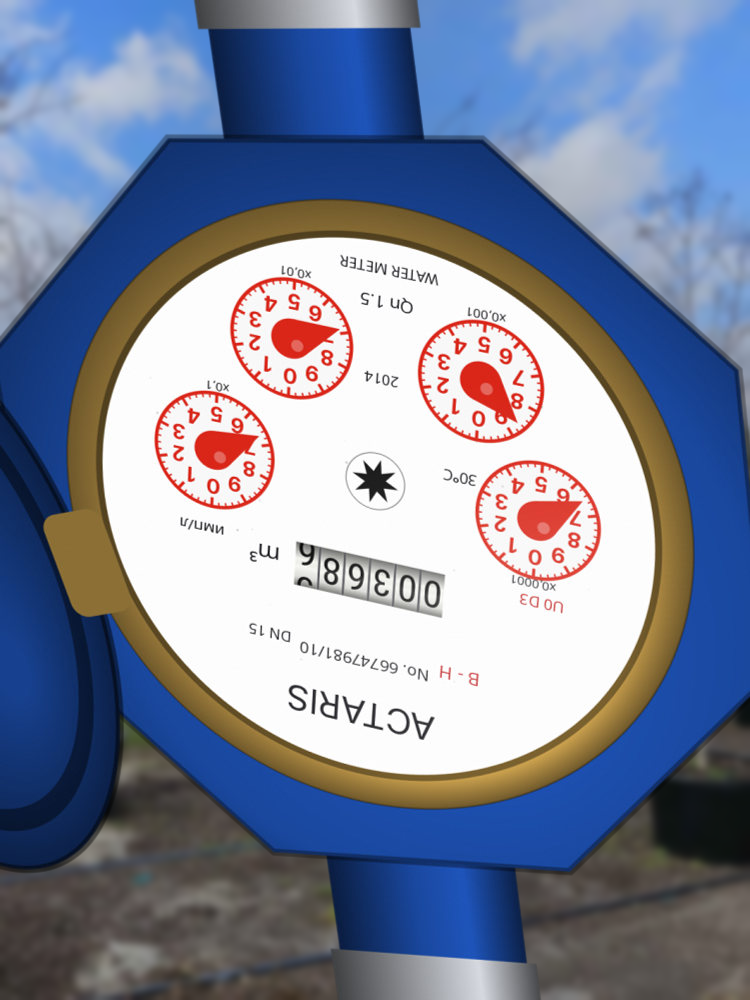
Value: 3685.6686 m³
